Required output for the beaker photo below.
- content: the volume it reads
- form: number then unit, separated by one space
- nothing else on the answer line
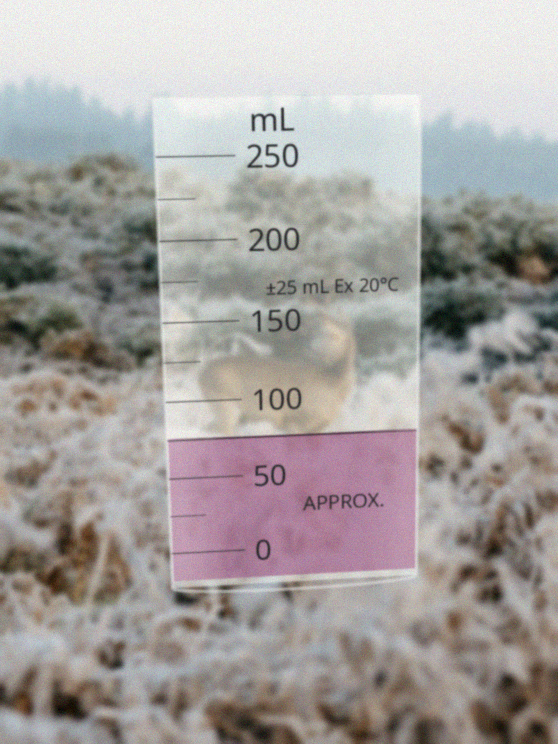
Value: 75 mL
